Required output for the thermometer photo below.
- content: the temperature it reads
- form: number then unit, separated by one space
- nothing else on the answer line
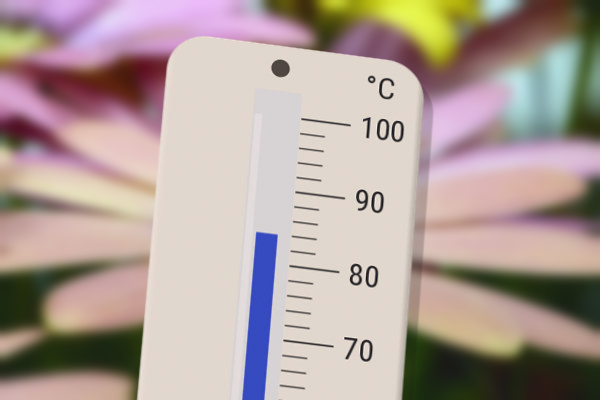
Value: 84 °C
